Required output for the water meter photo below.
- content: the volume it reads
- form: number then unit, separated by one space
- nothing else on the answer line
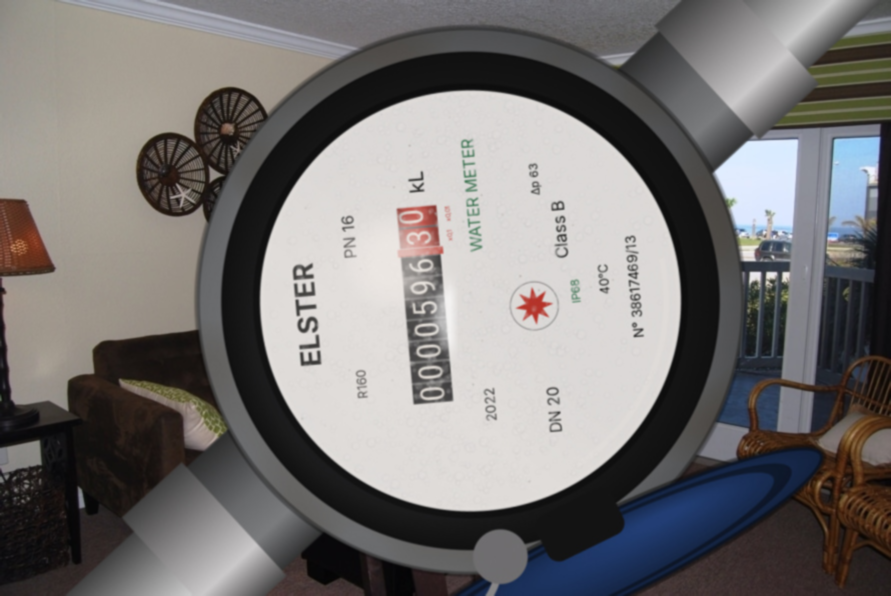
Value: 596.30 kL
